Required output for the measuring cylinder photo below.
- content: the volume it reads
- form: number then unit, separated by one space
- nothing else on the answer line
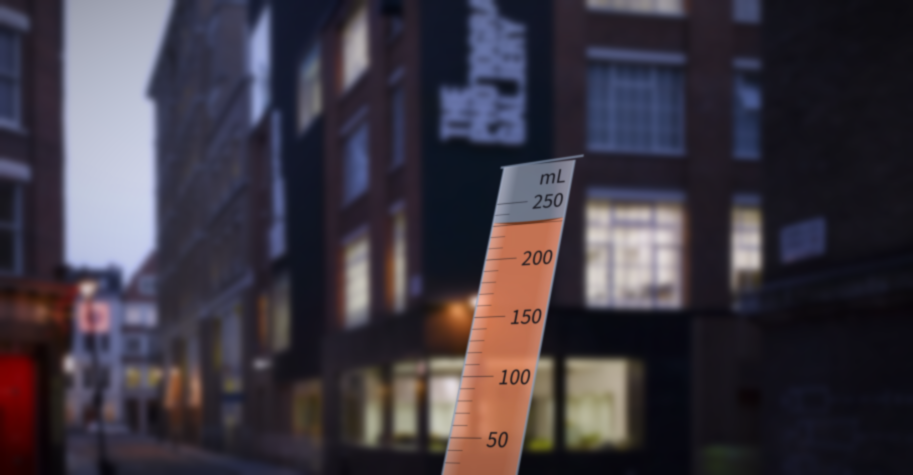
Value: 230 mL
